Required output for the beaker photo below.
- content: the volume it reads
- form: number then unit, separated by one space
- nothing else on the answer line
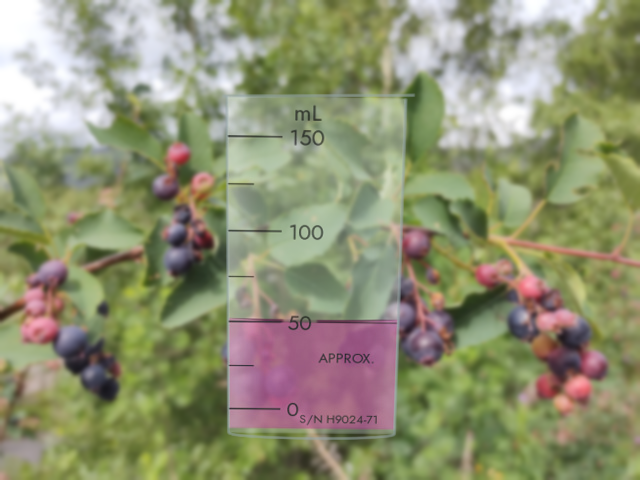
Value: 50 mL
